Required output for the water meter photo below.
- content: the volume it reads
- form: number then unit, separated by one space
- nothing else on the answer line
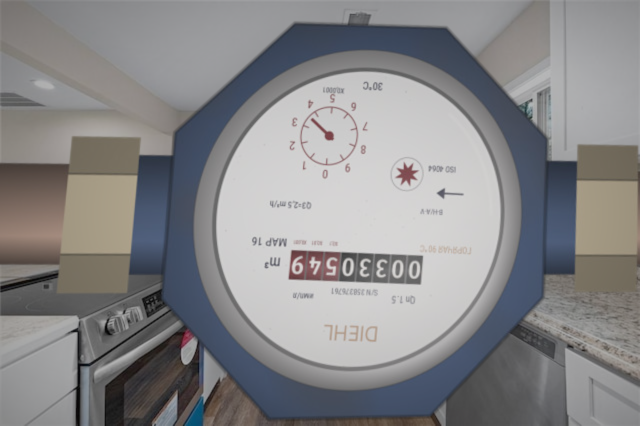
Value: 330.5493 m³
